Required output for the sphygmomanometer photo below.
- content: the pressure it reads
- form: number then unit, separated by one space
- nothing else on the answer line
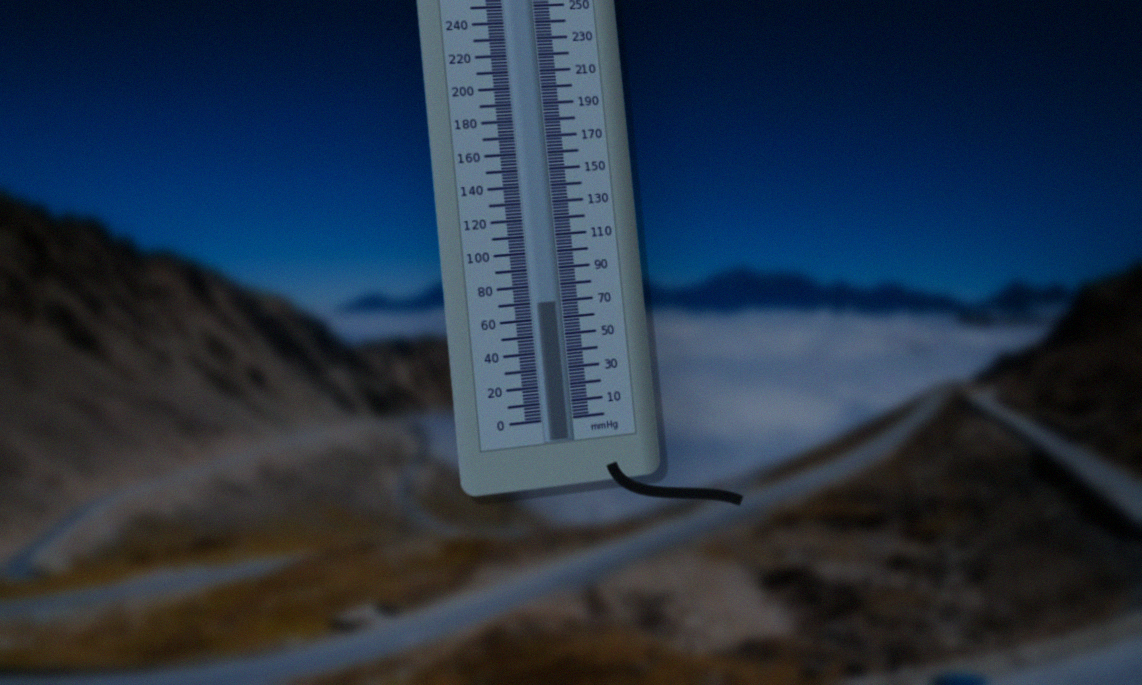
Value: 70 mmHg
